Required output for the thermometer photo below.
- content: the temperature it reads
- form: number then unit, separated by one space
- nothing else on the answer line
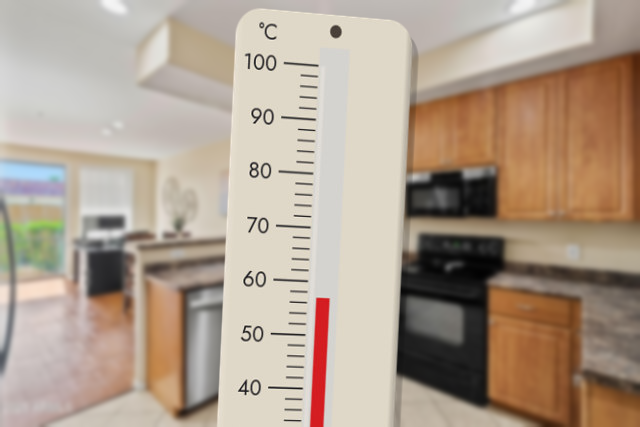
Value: 57 °C
